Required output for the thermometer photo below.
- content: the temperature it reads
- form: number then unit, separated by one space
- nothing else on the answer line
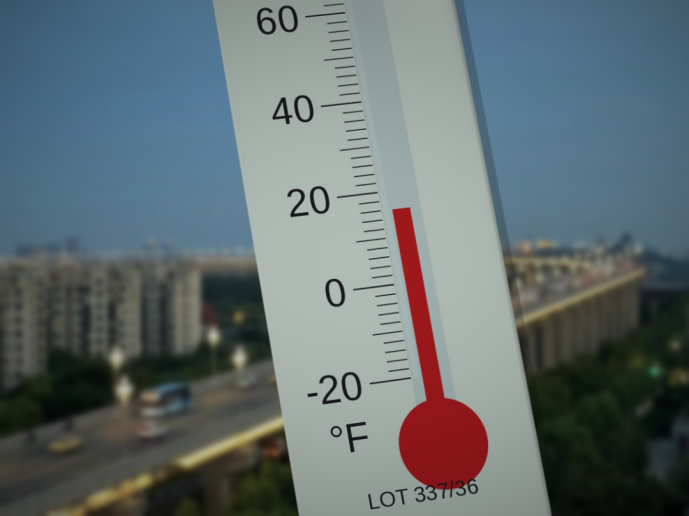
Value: 16 °F
